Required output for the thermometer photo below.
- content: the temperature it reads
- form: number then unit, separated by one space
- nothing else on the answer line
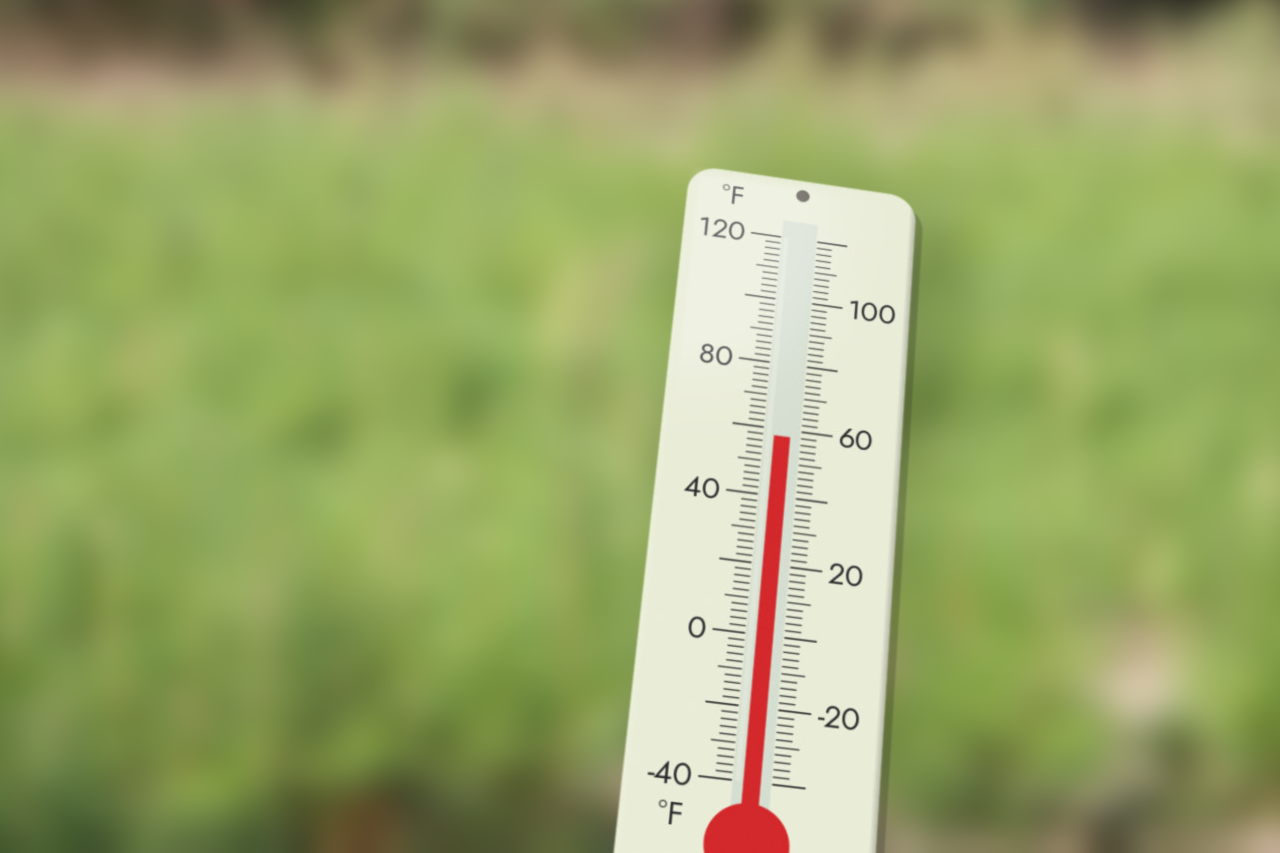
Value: 58 °F
